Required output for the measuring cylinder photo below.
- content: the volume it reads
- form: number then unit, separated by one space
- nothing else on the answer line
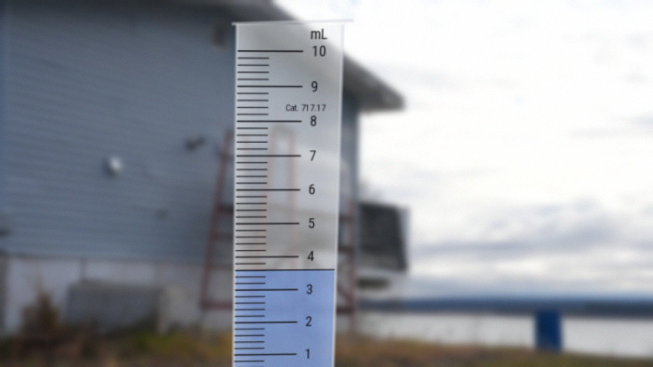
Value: 3.6 mL
